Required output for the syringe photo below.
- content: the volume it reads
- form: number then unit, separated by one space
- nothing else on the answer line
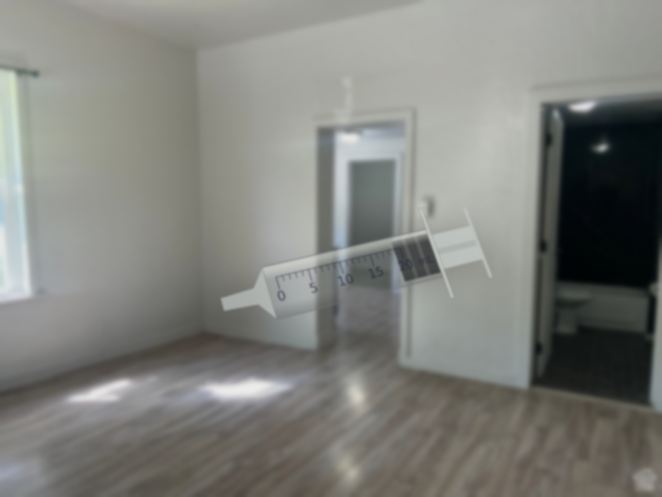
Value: 19 mL
